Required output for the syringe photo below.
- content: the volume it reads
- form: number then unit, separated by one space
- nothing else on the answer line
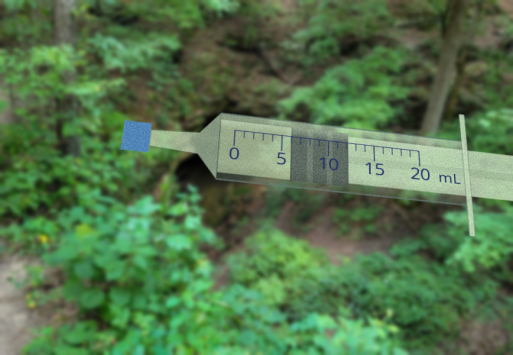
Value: 6 mL
